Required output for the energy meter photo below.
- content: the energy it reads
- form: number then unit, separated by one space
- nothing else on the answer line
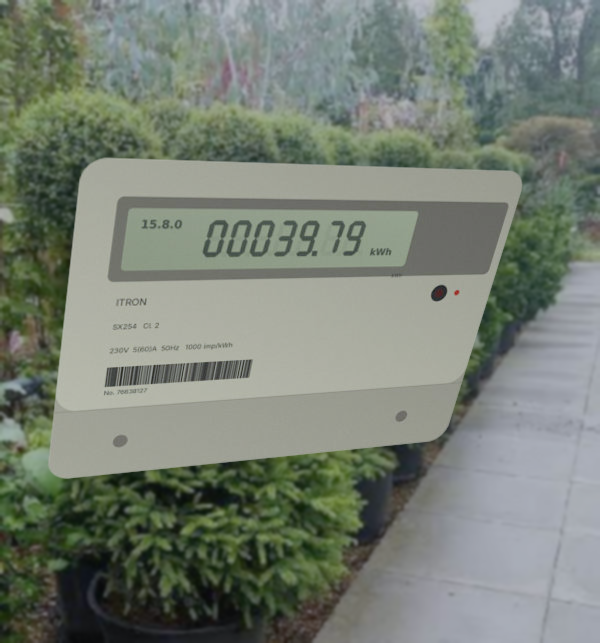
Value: 39.79 kWh
